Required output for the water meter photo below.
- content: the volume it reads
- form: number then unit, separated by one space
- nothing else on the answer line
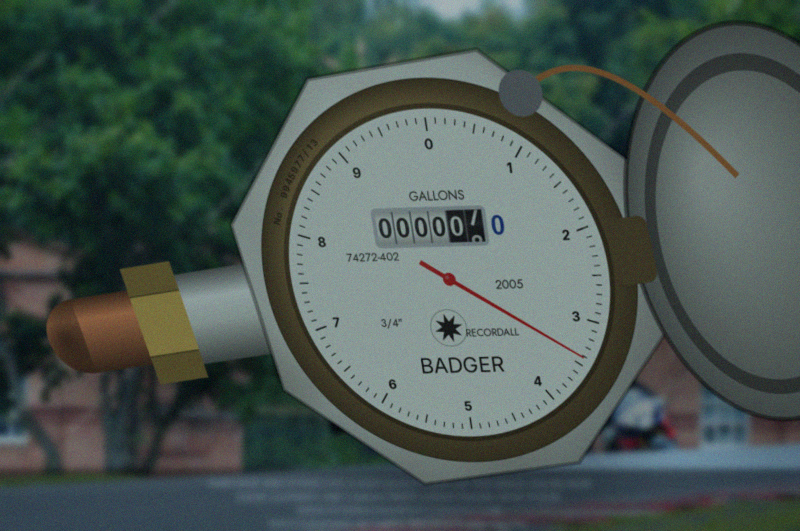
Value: 73.4 gal
